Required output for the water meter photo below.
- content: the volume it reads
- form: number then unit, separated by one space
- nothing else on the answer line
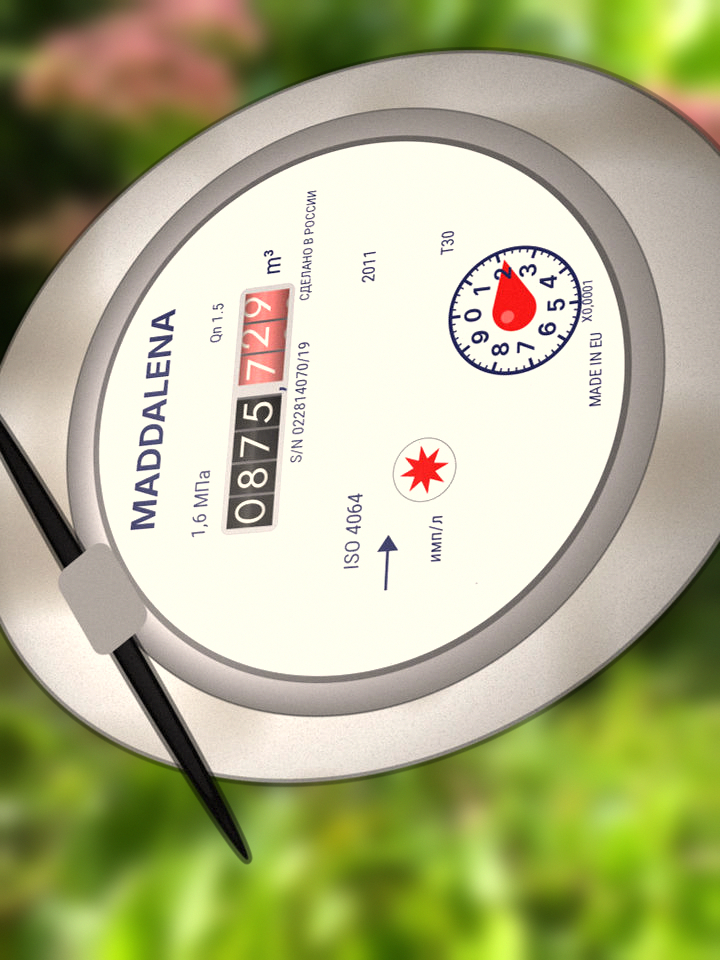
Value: 875.7292 m³
